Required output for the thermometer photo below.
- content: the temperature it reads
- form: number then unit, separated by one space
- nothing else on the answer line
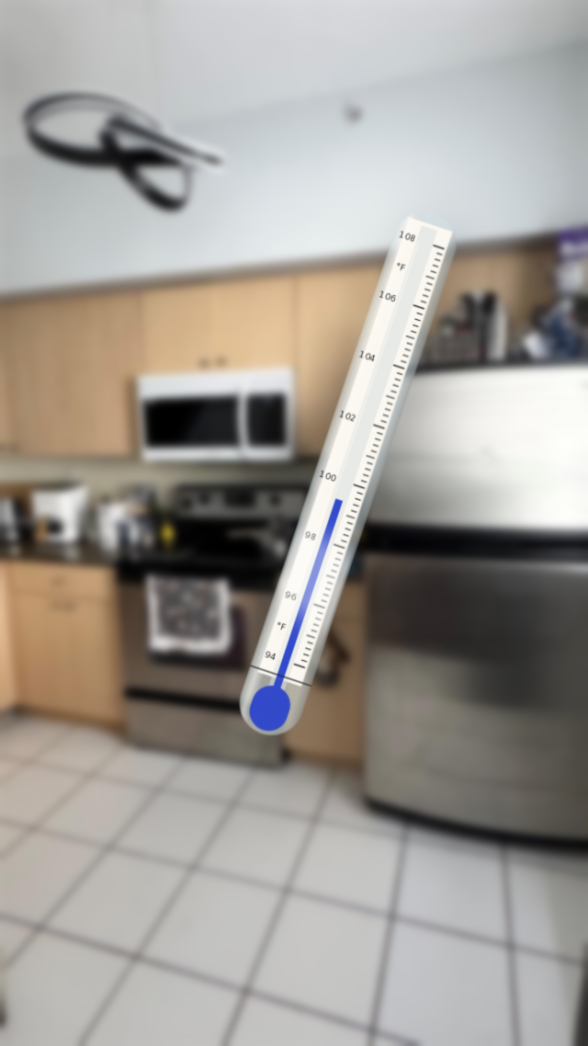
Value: 99.4 °F
